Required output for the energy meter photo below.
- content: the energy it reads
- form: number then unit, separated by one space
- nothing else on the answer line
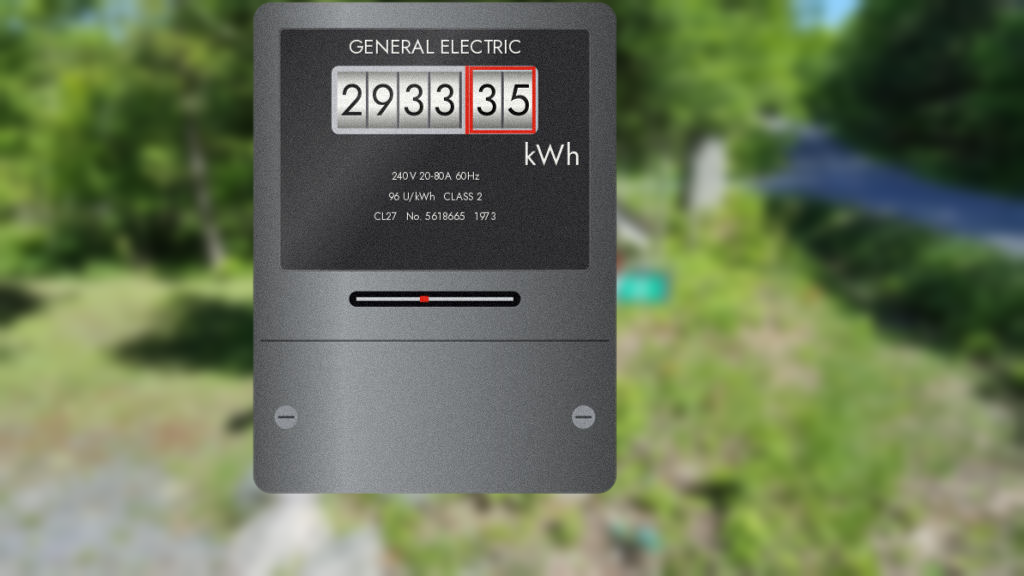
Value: 2933.35 kWh
